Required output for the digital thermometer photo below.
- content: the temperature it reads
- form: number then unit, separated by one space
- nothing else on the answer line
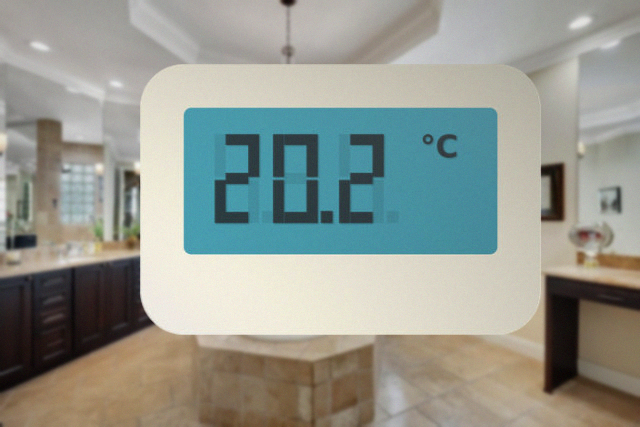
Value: 20.2 °C
